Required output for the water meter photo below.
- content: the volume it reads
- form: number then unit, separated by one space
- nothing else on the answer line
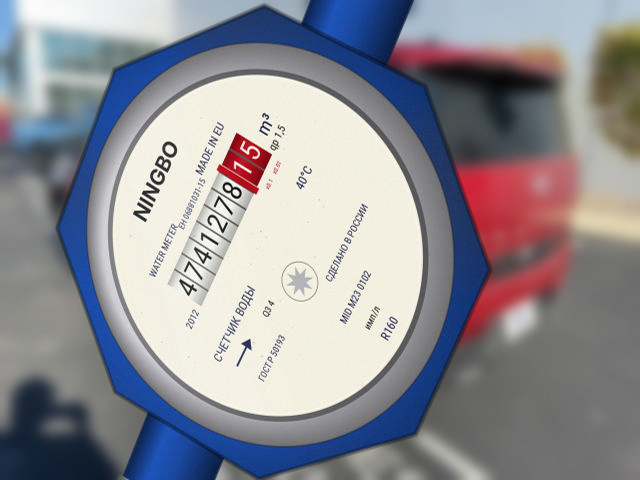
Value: 4741278.15 m³
